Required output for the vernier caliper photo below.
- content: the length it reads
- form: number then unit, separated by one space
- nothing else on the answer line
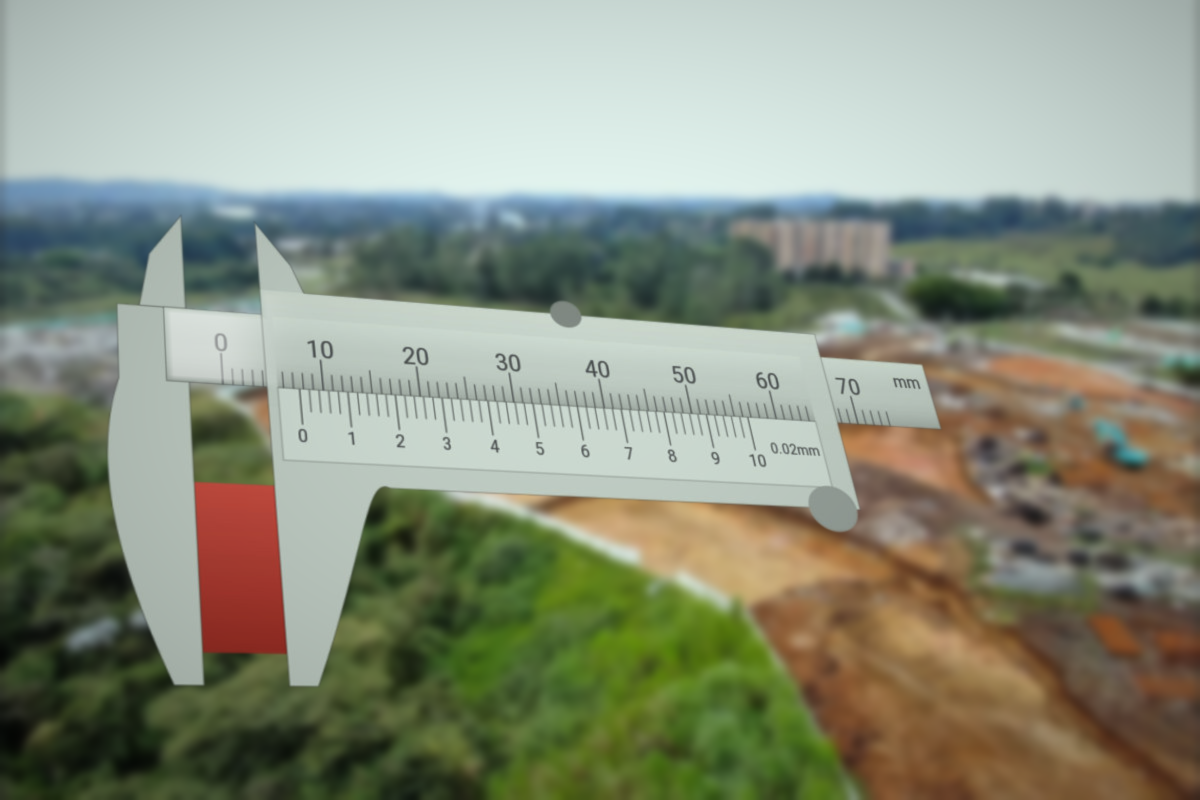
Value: 7.6 mm
